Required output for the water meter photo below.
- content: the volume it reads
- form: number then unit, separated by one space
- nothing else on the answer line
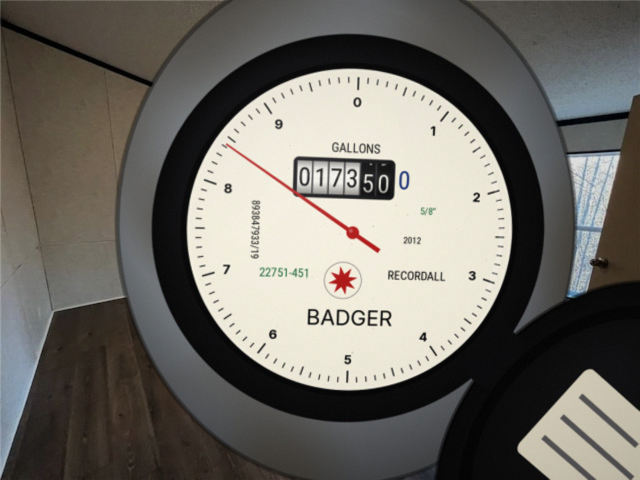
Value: 173498.4 gal
